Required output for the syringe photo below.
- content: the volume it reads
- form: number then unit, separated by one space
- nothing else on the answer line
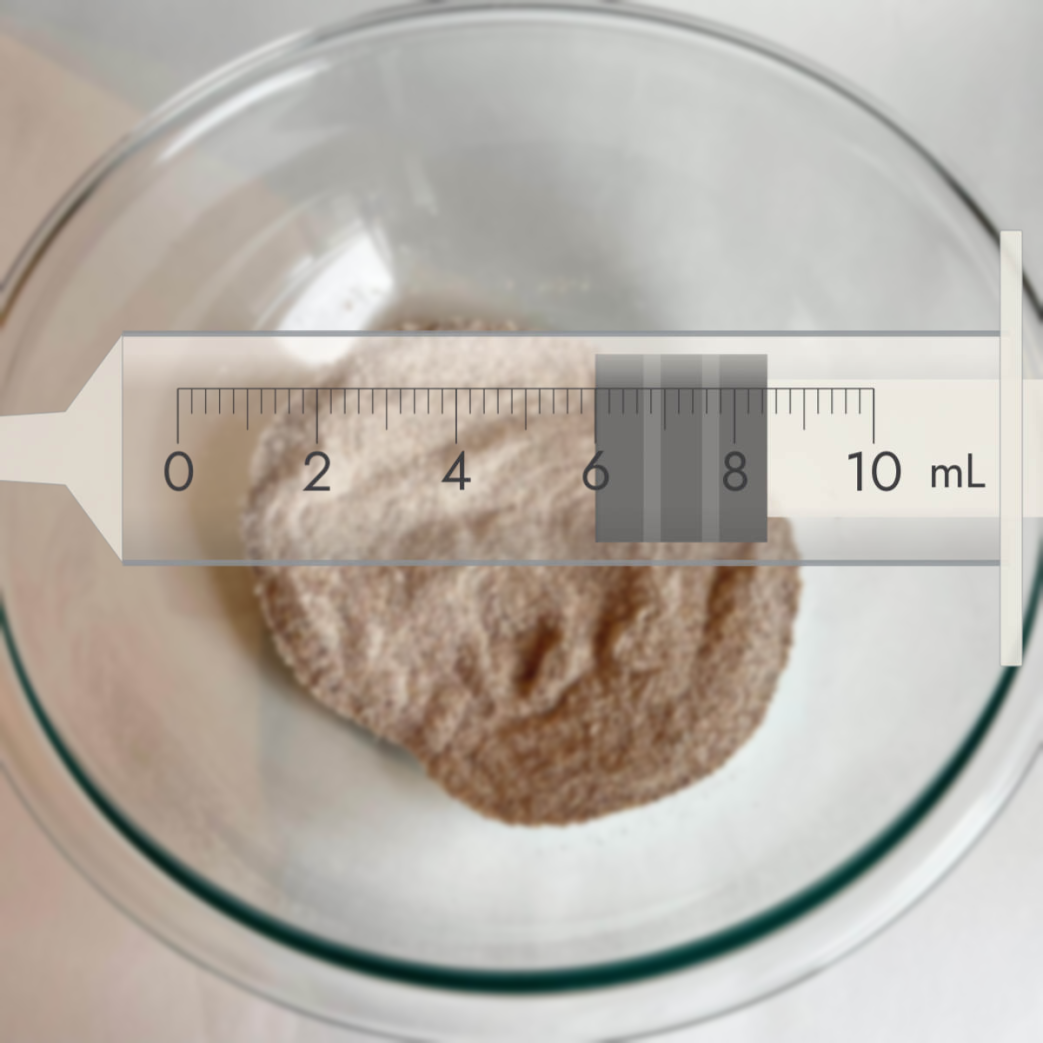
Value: 6 mL
